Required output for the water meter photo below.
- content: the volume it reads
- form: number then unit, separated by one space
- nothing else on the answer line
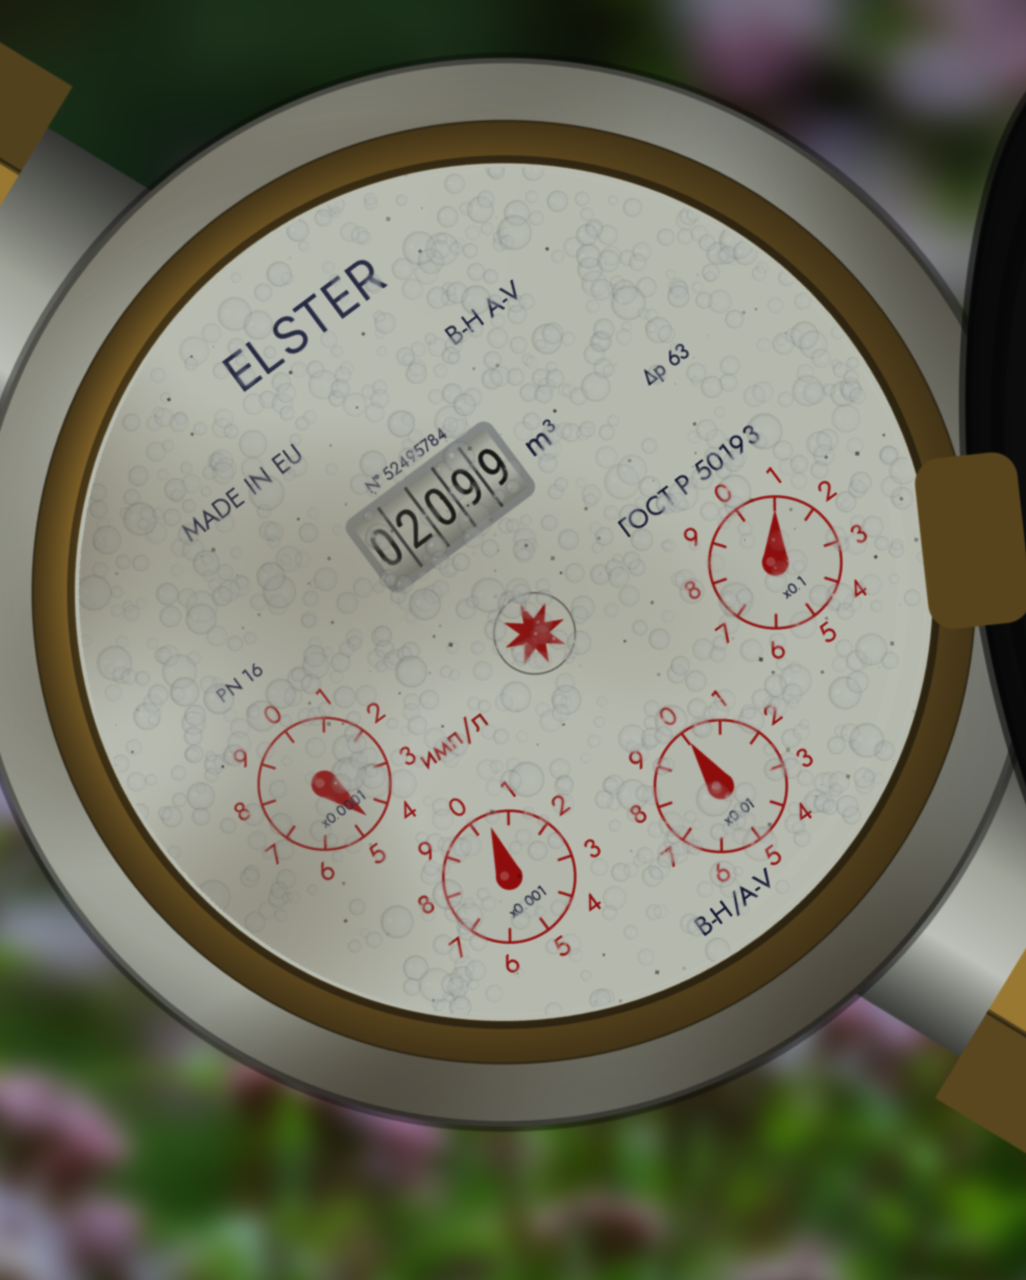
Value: 2099.1004 m³
